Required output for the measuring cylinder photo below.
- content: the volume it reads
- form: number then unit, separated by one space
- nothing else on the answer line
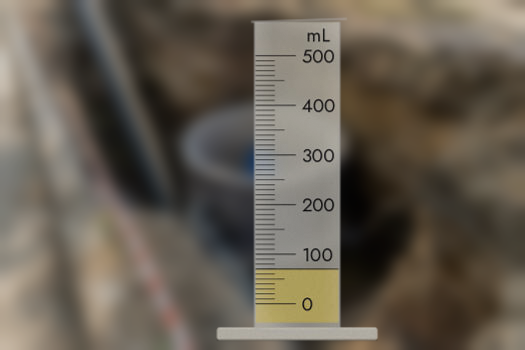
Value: 70 mL
